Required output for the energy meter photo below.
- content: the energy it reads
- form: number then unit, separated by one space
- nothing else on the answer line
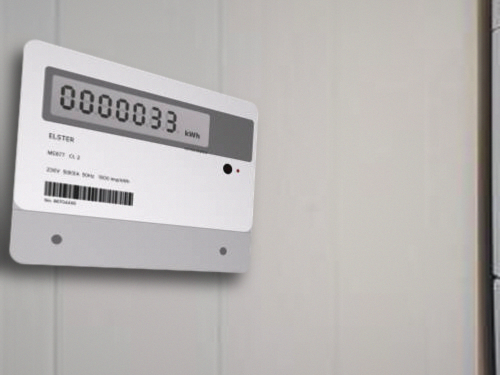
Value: 33 kWh
